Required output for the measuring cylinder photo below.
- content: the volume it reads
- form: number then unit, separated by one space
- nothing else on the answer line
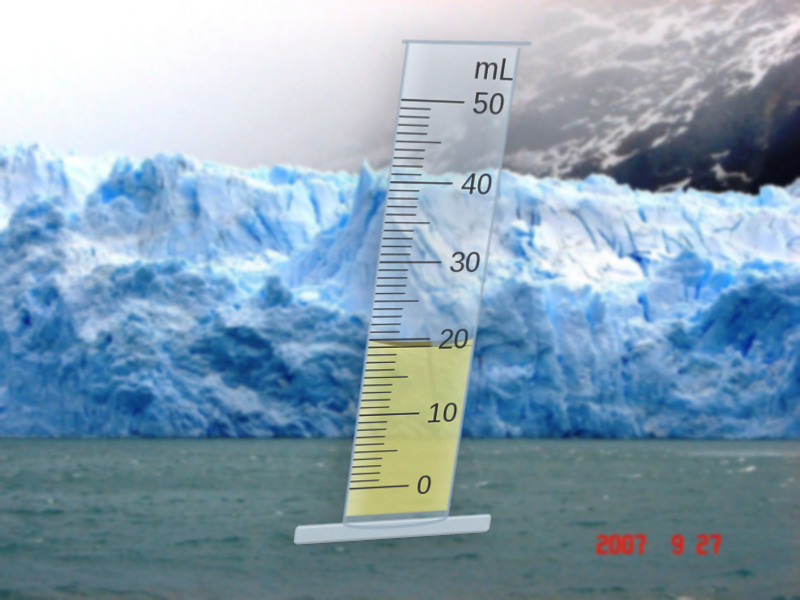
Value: 19 mL
